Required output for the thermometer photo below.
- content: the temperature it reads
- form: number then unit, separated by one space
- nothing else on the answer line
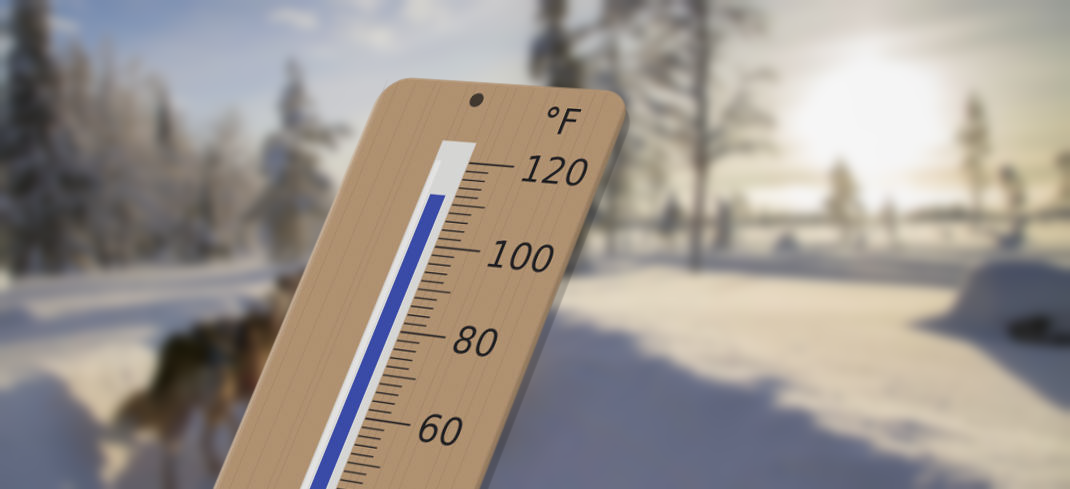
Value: 112 °F
